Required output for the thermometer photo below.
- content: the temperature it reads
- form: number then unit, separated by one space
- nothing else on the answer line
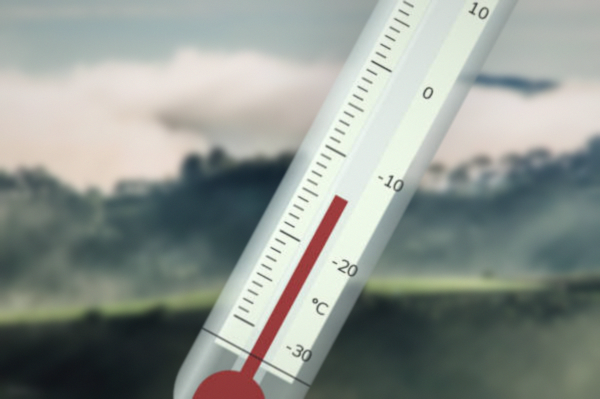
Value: -14 °C
